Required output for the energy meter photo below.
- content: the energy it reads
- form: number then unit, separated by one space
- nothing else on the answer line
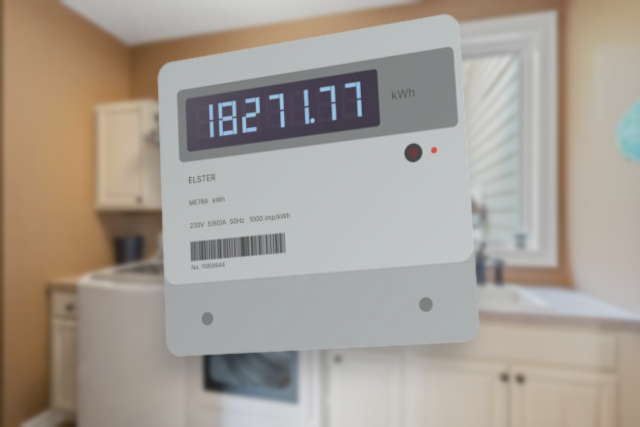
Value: 18271.77 kWh
